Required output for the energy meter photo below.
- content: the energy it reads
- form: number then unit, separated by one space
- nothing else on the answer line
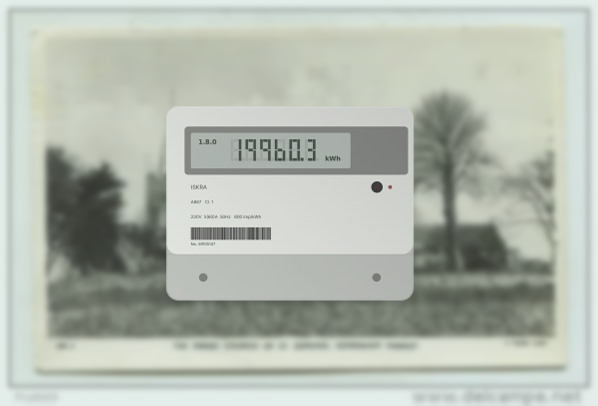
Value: 19960.3 kWh
